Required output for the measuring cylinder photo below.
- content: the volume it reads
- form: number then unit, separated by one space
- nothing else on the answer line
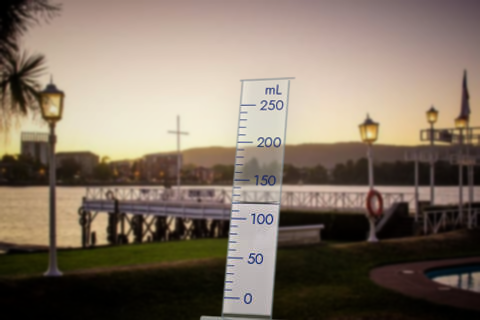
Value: 120 mL
